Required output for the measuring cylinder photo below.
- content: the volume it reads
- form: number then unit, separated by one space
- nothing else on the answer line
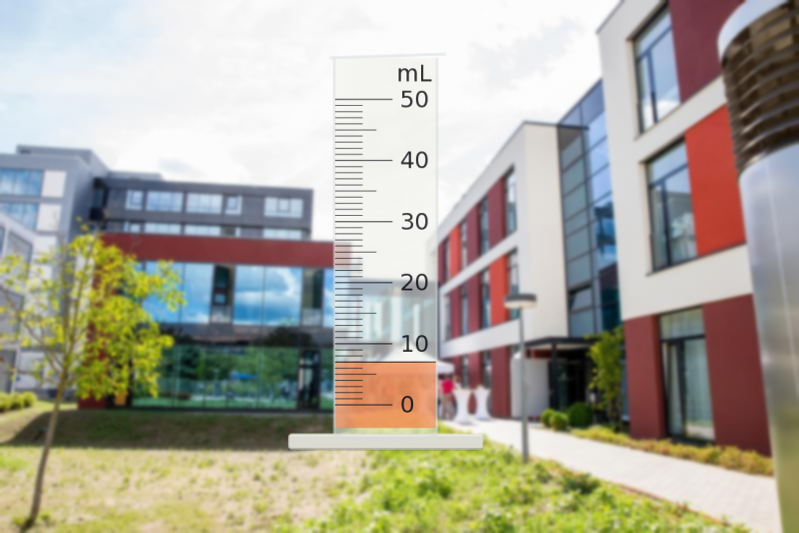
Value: 7 mL
